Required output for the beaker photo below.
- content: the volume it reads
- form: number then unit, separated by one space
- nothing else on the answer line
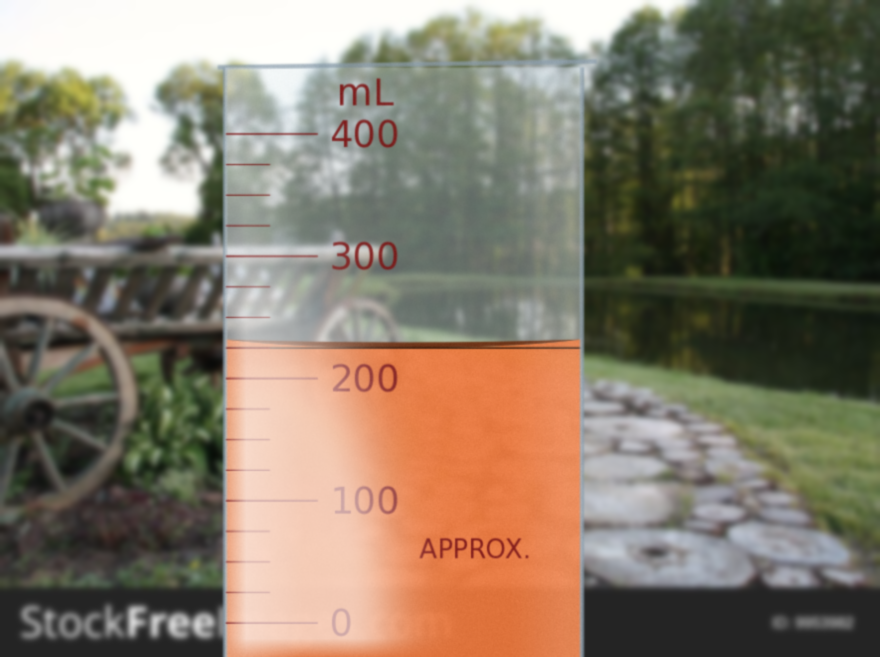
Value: 225 mL
